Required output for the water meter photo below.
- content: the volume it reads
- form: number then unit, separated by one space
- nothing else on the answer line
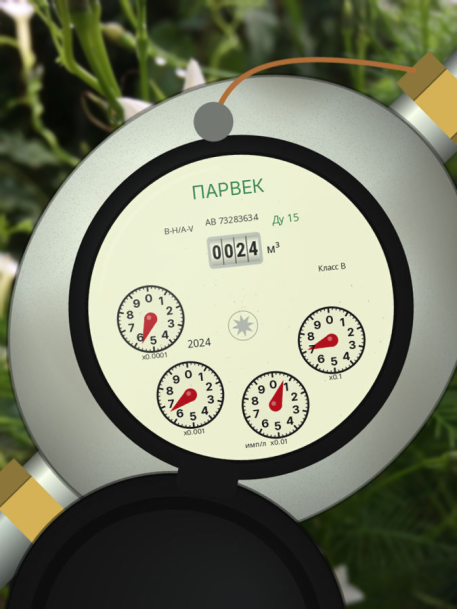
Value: 24.7065 m³
